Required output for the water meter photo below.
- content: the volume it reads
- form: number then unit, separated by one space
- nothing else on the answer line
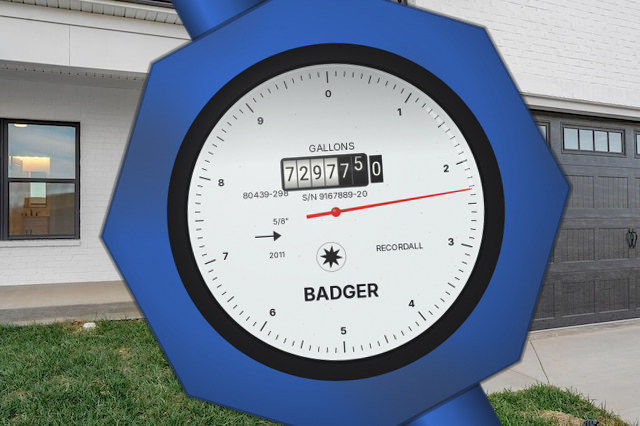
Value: 7297752.3 gal
